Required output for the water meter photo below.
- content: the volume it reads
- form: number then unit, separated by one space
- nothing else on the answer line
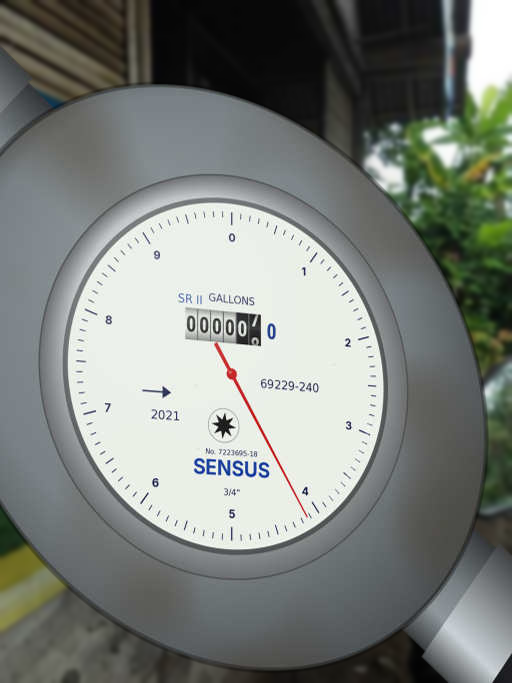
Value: 74.1 gal
